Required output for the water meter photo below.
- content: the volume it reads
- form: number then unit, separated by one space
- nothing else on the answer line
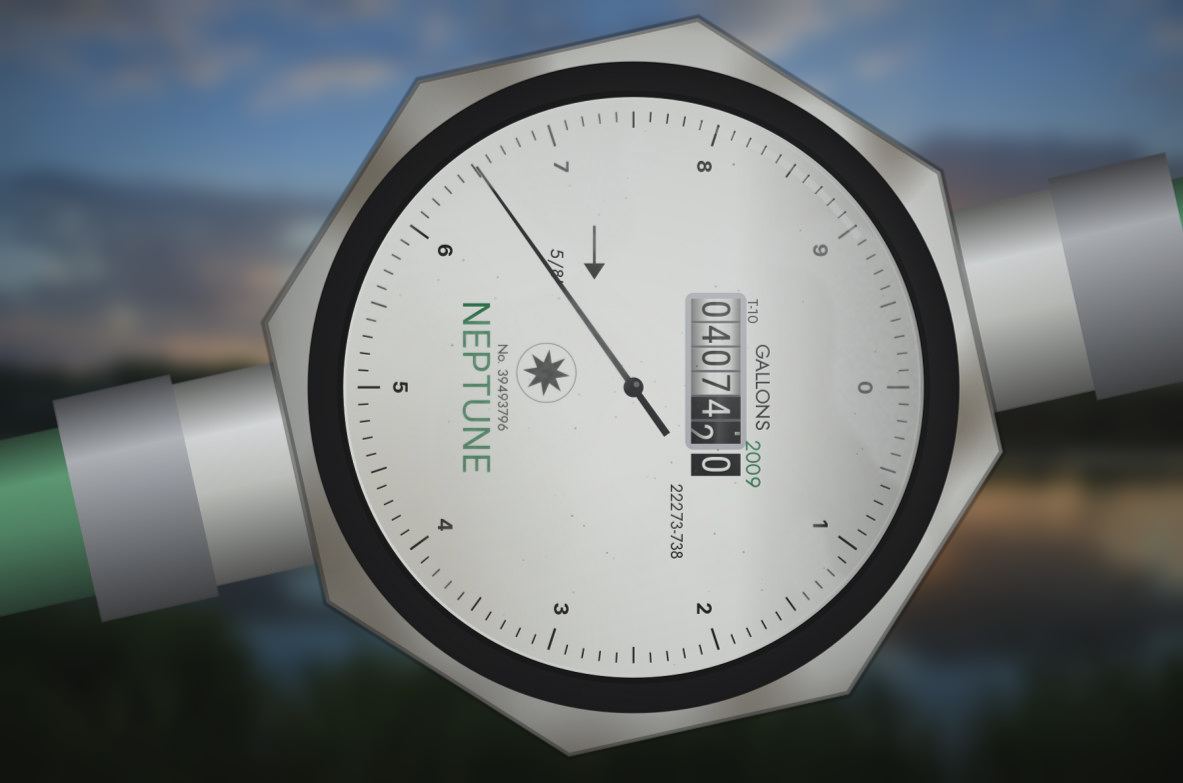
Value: 407416.5 gal
